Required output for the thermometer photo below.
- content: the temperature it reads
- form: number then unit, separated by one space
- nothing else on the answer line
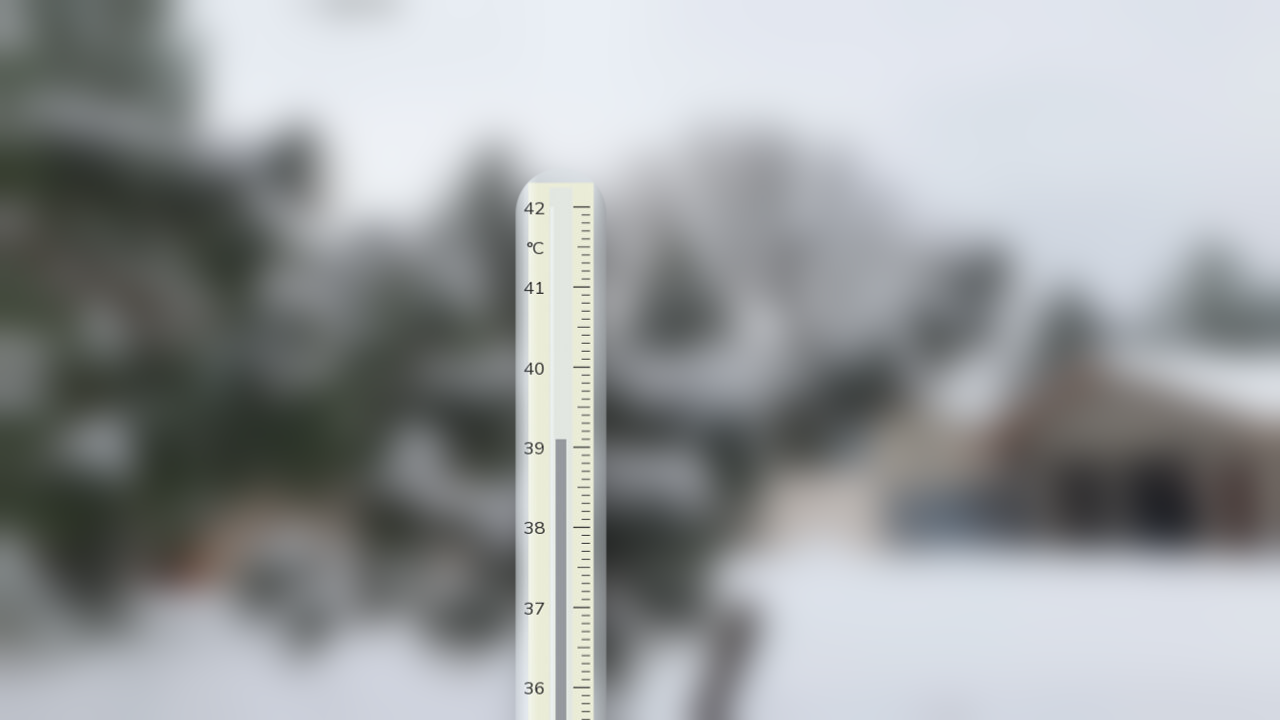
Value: 39.1 °C
